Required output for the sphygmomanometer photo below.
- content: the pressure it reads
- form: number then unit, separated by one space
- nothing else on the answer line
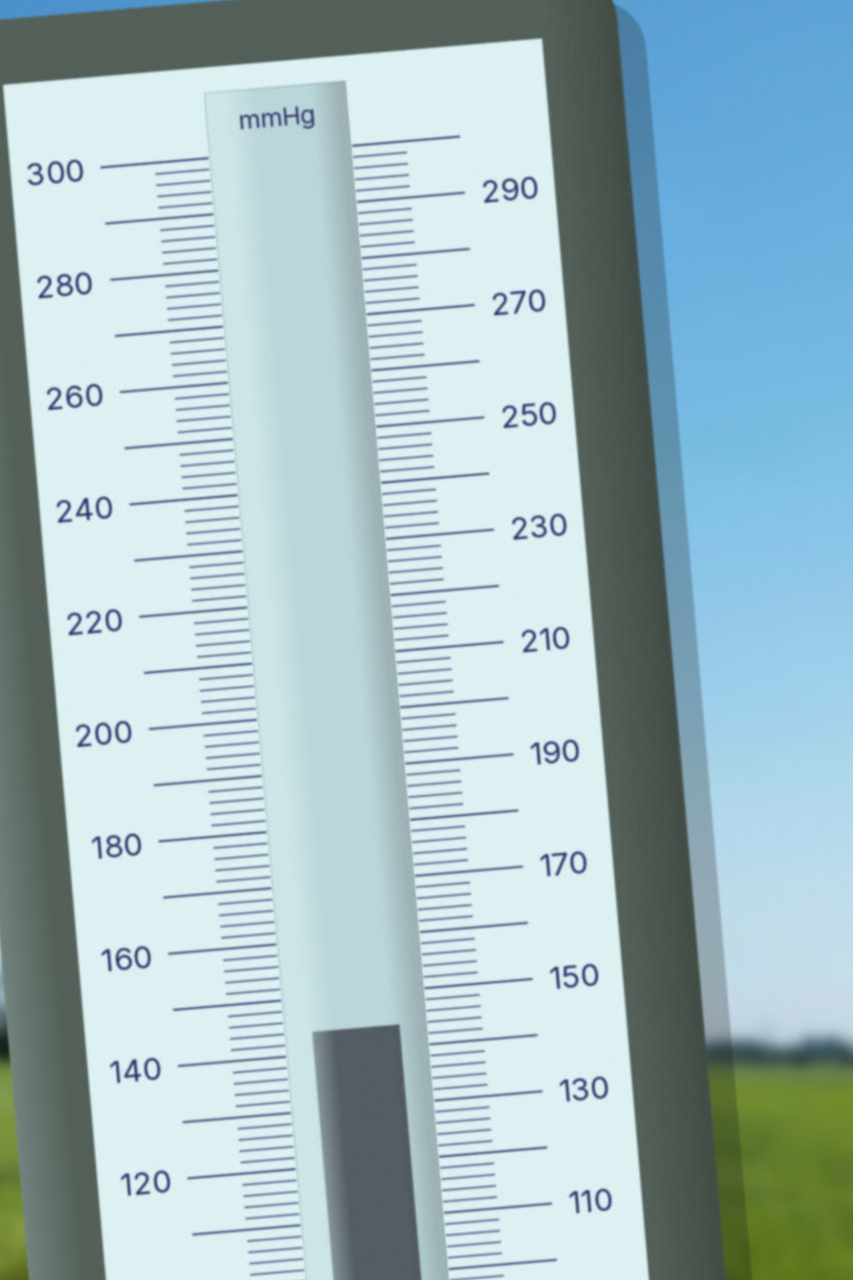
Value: 144 mmHg
